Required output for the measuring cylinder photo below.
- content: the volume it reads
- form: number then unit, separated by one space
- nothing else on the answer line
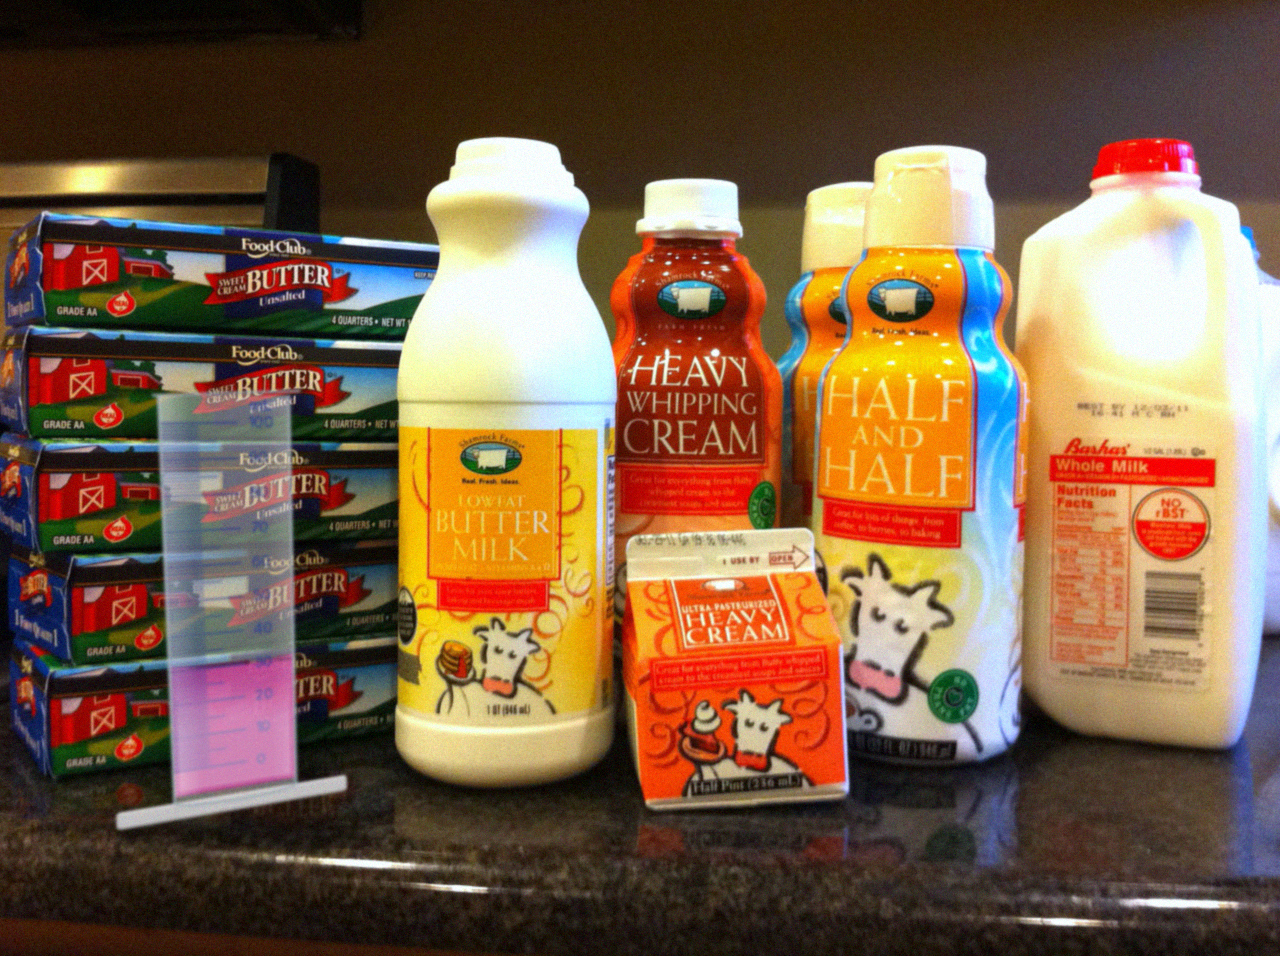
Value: 30 mL
